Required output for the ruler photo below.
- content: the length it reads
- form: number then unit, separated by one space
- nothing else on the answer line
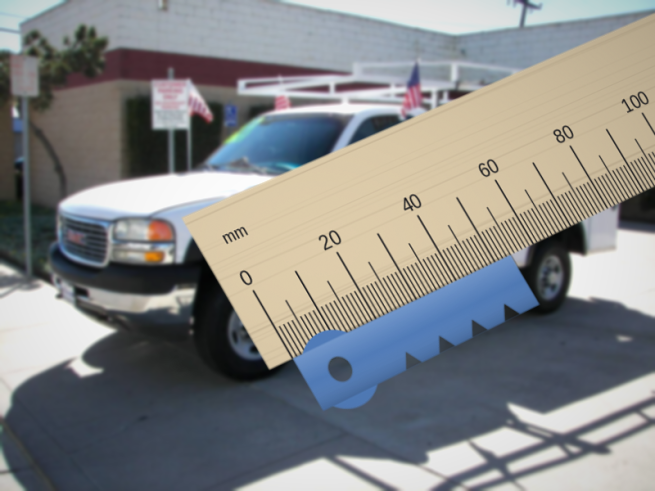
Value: 54 mm
